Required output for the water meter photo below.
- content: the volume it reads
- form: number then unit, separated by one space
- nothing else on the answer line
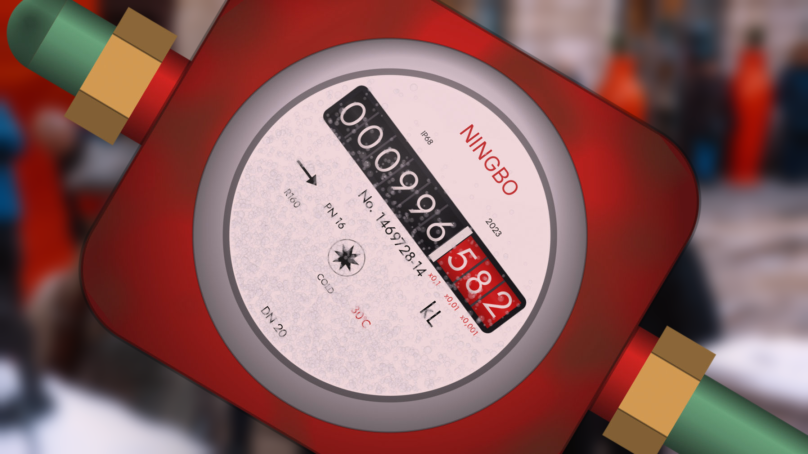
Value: 996.582 kL
